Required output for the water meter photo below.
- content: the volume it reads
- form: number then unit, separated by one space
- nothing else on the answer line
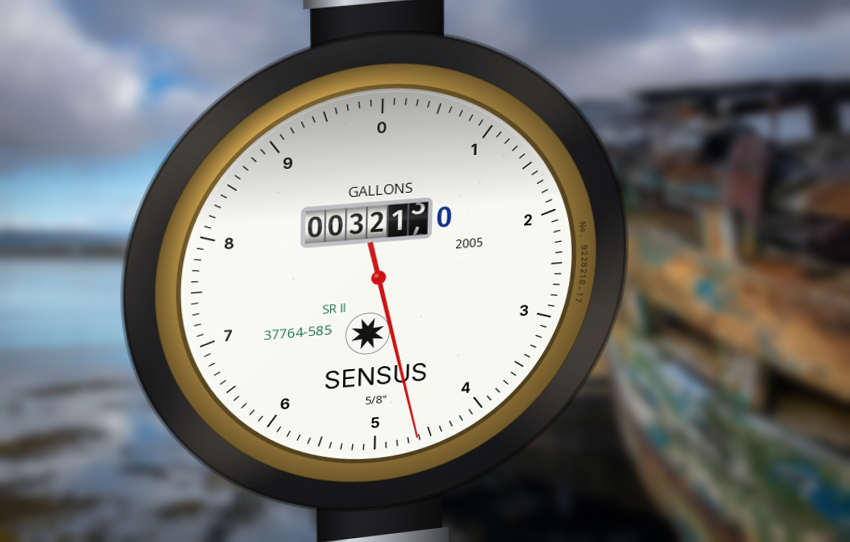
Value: 32134.6 gal
